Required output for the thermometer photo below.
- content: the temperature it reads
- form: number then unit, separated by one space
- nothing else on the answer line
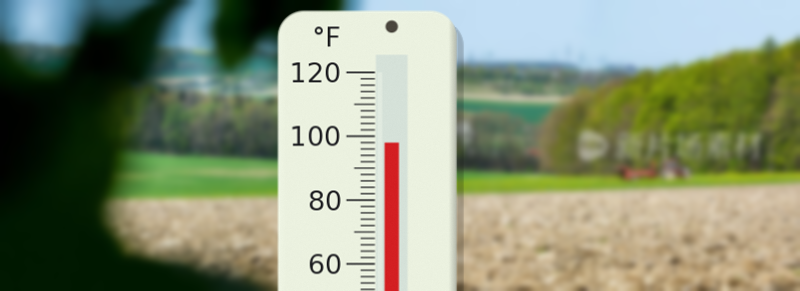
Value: 98 °F
